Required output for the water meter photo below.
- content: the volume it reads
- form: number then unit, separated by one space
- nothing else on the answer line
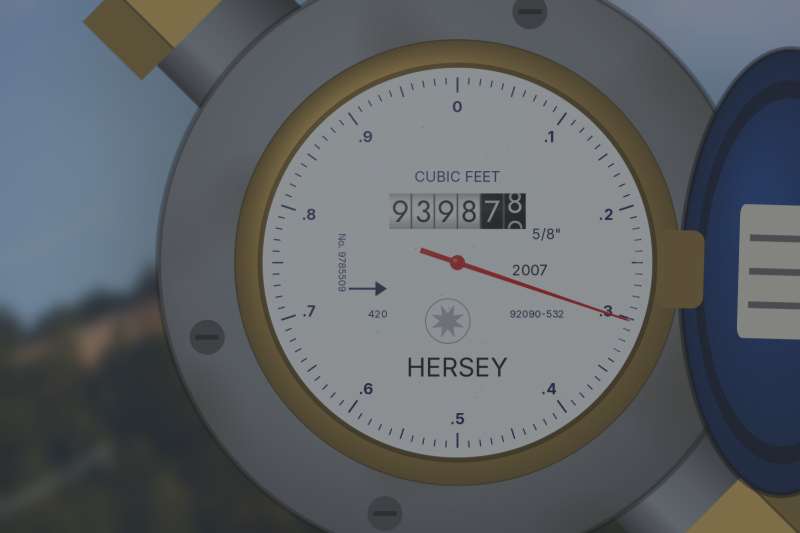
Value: 939878.30 ft³
